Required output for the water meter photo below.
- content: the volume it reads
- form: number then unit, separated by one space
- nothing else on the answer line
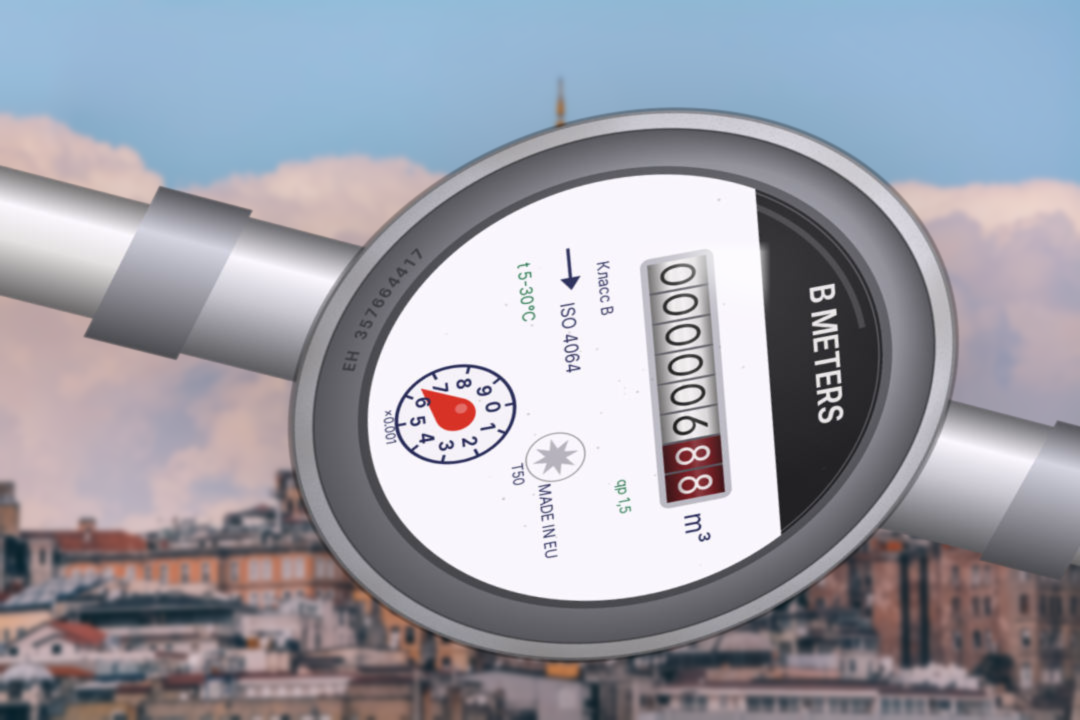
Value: 6.886 m³
